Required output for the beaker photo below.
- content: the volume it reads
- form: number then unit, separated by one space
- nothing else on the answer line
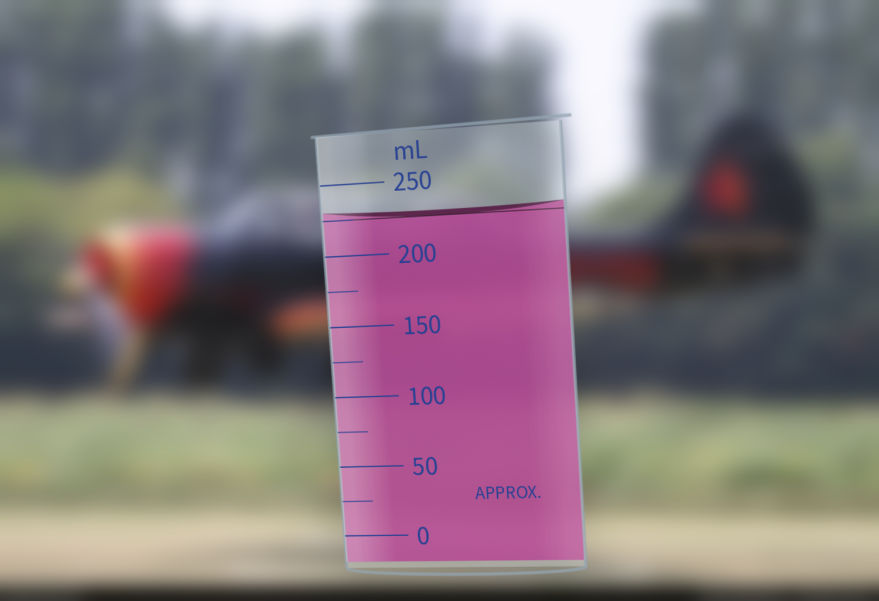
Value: 225 mL
